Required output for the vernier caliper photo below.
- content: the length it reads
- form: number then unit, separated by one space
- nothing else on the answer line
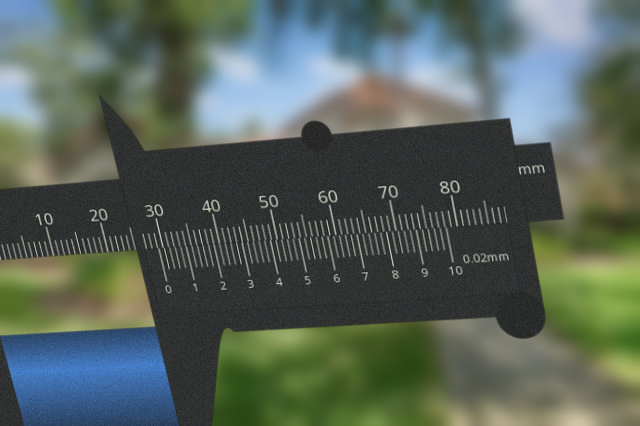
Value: 29.2 mm
